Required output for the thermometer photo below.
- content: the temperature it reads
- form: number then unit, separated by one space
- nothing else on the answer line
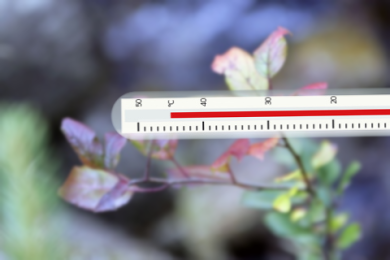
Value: 45 °C
